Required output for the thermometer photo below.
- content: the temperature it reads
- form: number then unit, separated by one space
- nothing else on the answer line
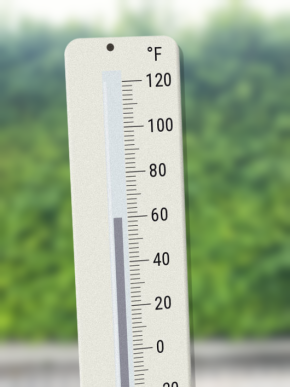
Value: 60 °F
